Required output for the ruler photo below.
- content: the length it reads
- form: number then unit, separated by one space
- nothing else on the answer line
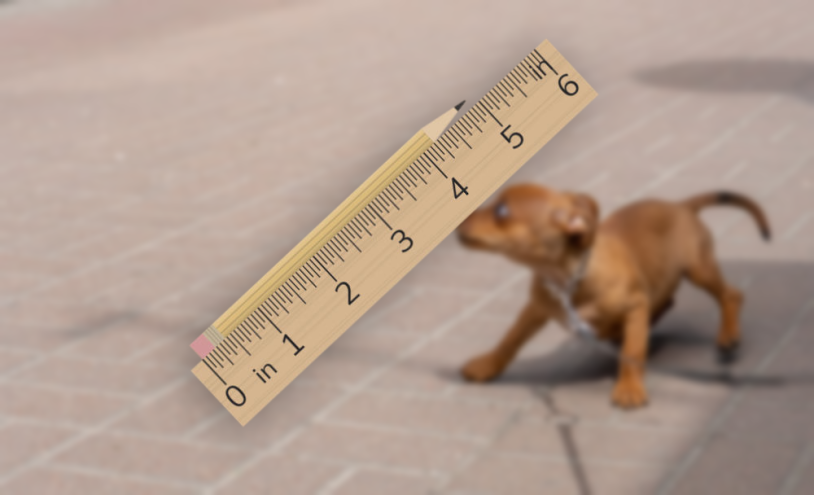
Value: 4.875 in
